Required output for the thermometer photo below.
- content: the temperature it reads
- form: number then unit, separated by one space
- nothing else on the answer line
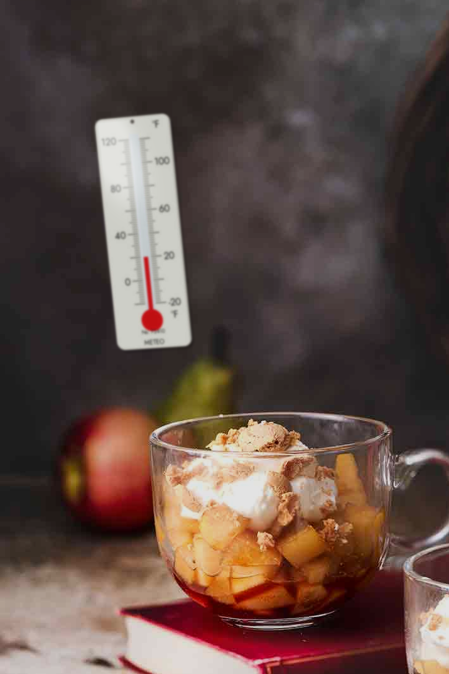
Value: 20 °F
